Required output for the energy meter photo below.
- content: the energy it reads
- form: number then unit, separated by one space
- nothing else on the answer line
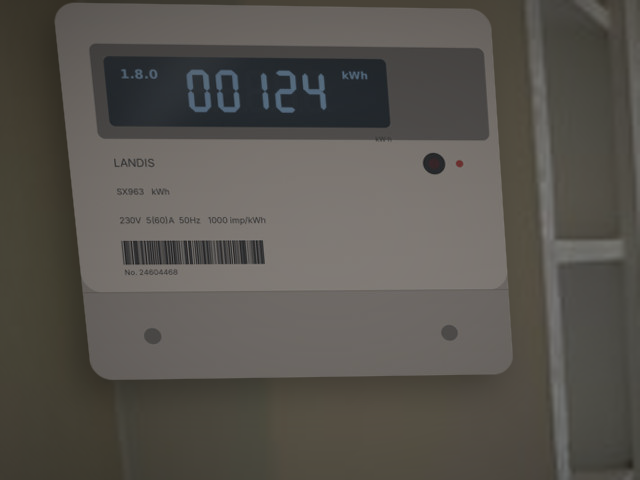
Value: 124 kWh
